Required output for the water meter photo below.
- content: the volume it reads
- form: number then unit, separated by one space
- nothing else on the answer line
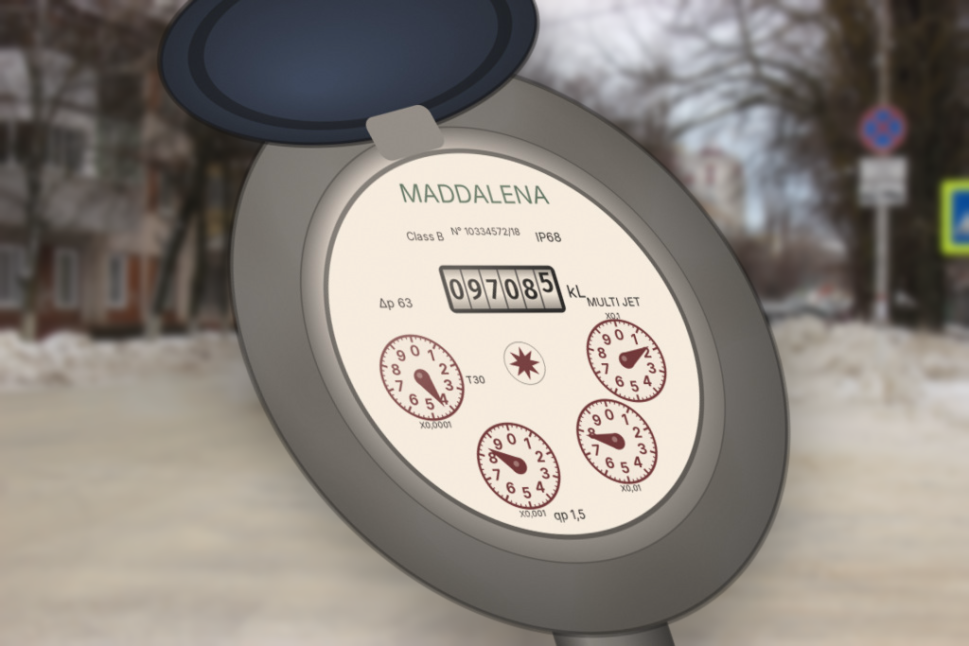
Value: 97085.1784 kL
